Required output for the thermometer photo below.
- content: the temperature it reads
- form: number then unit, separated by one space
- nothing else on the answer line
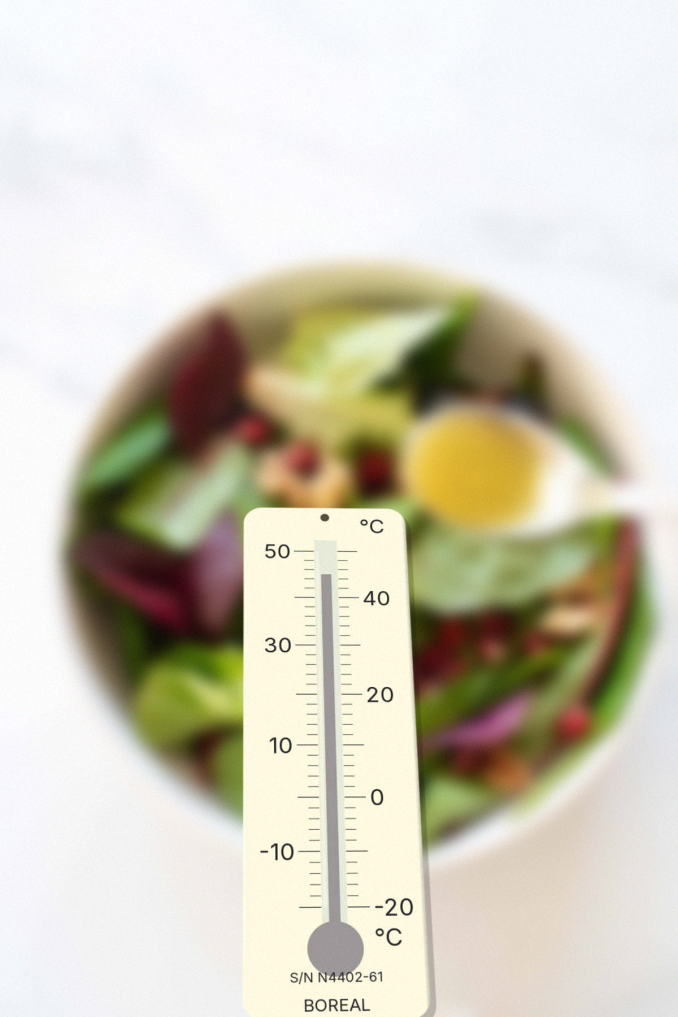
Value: 45 °C
